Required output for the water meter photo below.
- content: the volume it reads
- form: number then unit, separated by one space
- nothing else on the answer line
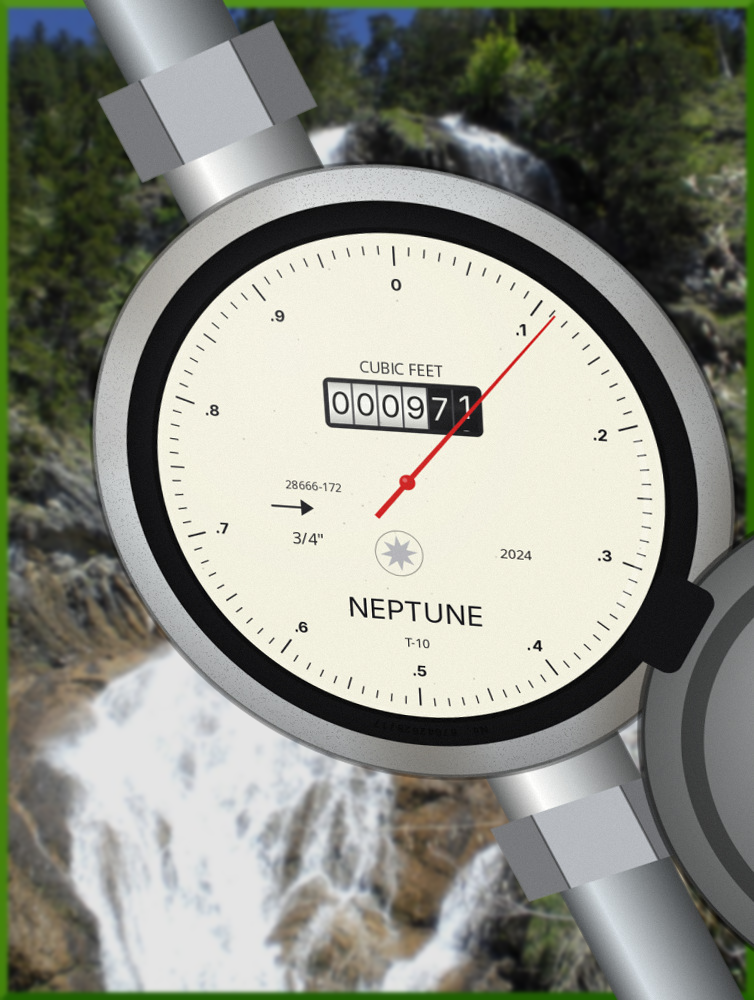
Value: 971.11 ft³
